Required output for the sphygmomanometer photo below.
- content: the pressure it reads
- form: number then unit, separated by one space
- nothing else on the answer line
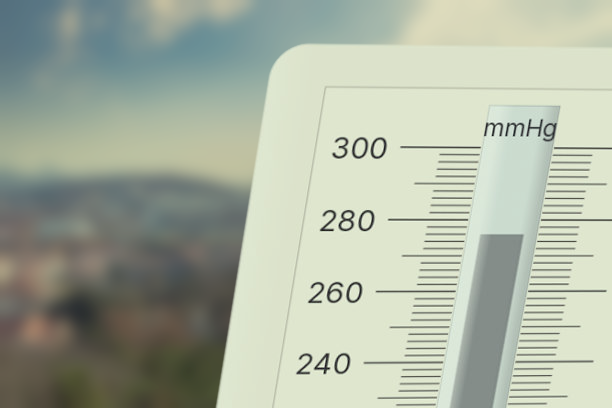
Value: 276 mmHg
